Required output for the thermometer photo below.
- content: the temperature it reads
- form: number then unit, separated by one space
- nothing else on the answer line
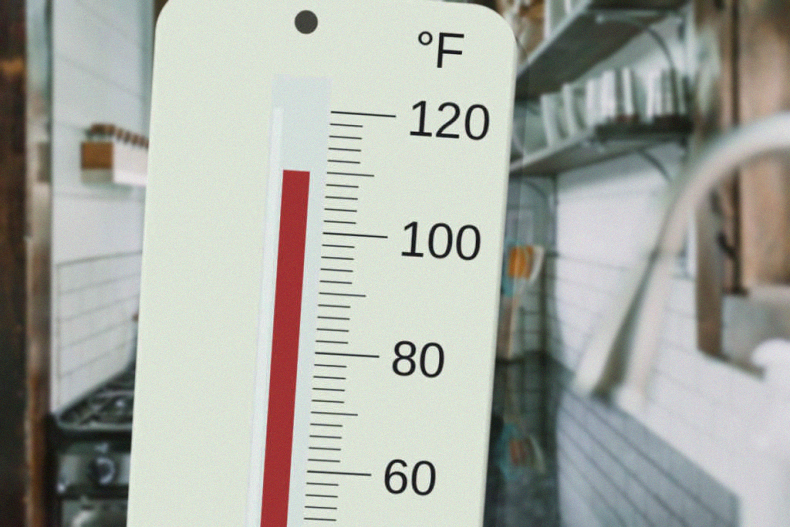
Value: 110 °F
